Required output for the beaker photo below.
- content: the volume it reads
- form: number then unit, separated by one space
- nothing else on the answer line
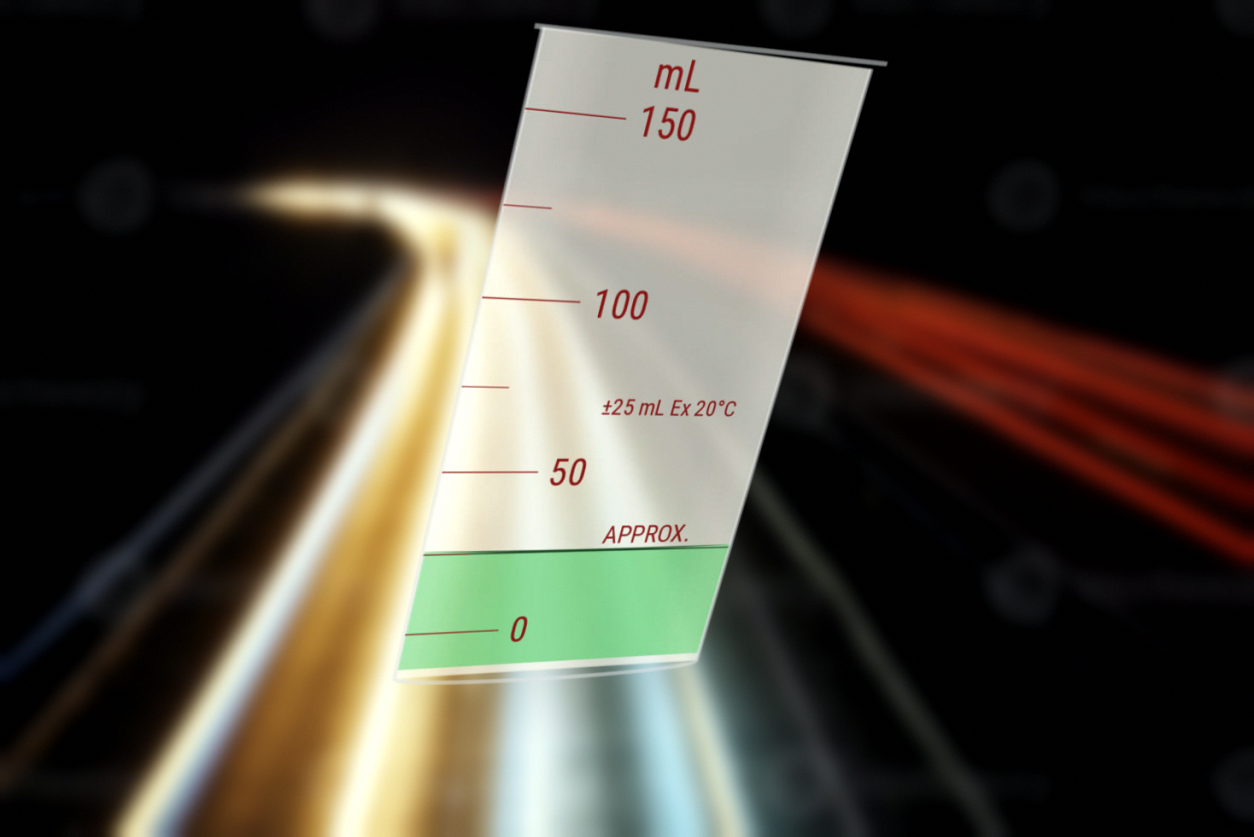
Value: 25 mL
